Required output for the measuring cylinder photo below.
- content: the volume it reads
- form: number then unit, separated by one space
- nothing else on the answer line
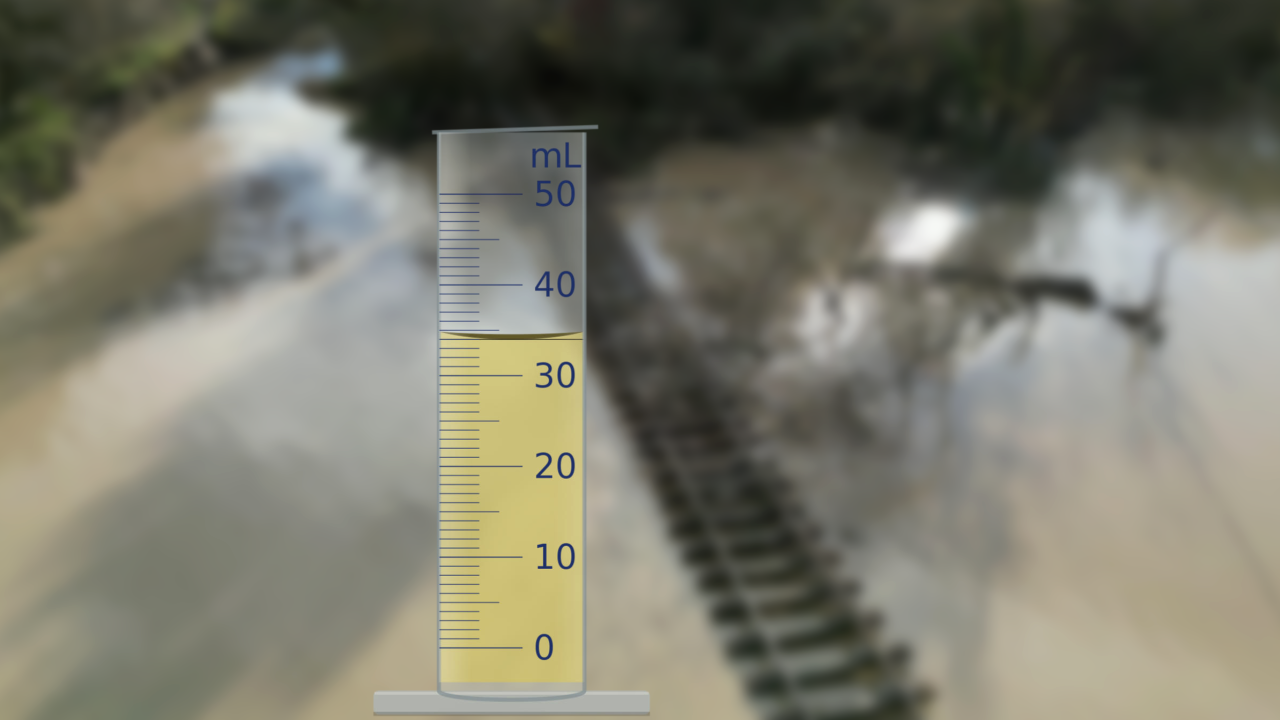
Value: 34 mL
